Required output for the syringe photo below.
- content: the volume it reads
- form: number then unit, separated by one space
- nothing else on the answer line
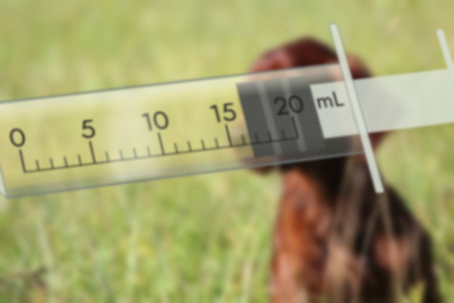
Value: 16.5 mL
